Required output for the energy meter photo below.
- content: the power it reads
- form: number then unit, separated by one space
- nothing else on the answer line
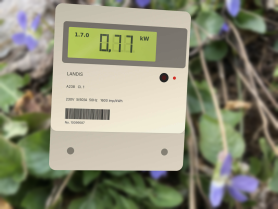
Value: 0.77 kW
